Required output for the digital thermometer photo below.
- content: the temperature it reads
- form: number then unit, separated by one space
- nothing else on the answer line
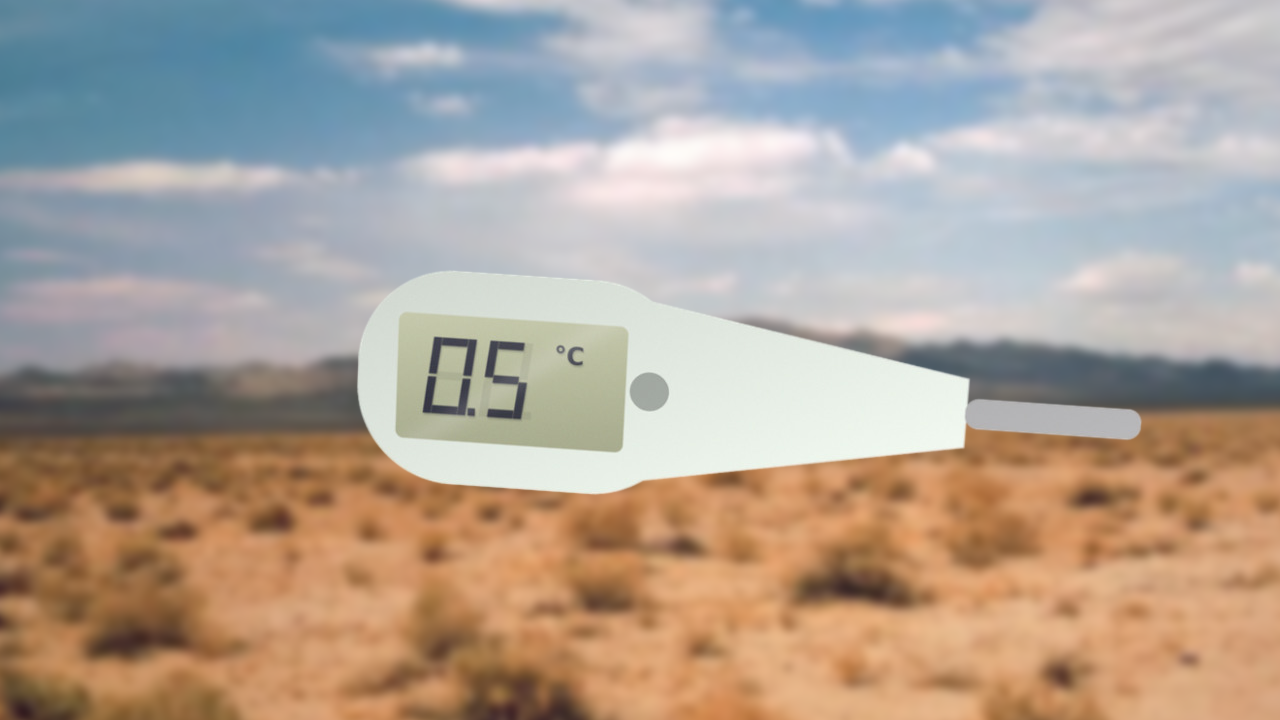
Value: 0.5 °C
